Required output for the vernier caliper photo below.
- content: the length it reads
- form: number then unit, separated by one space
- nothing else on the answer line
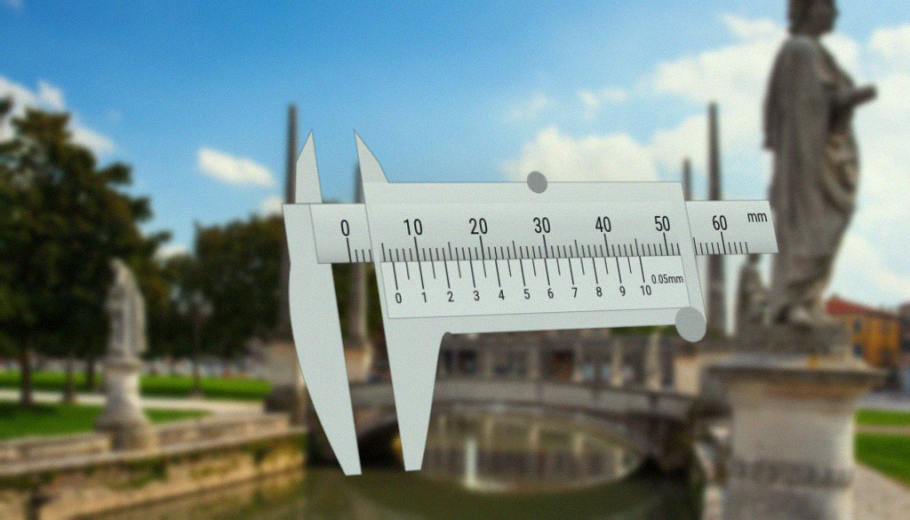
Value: 6.2 mm
